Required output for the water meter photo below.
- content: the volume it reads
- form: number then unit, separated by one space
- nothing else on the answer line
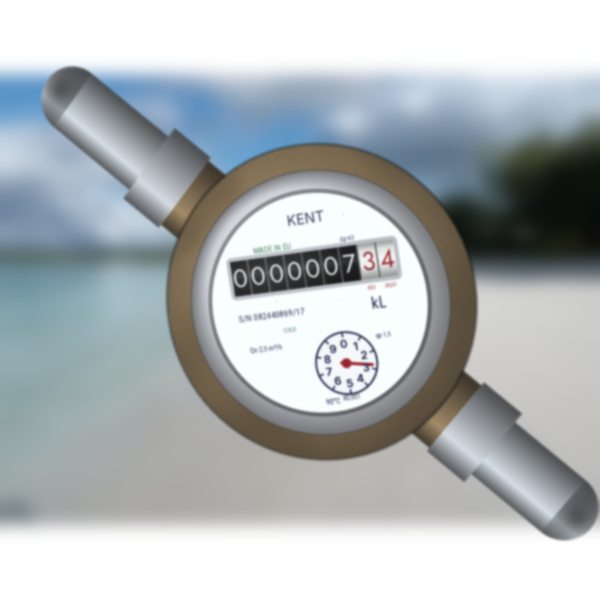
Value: 7.342 kL
